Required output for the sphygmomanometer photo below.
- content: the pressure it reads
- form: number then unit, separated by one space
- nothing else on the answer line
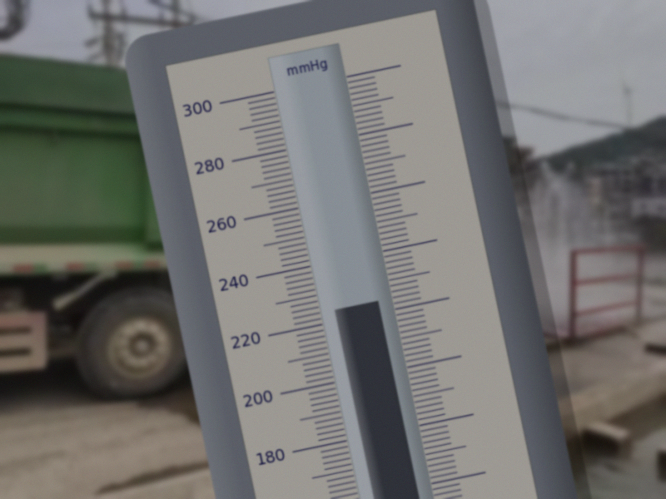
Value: 224 mmHg
